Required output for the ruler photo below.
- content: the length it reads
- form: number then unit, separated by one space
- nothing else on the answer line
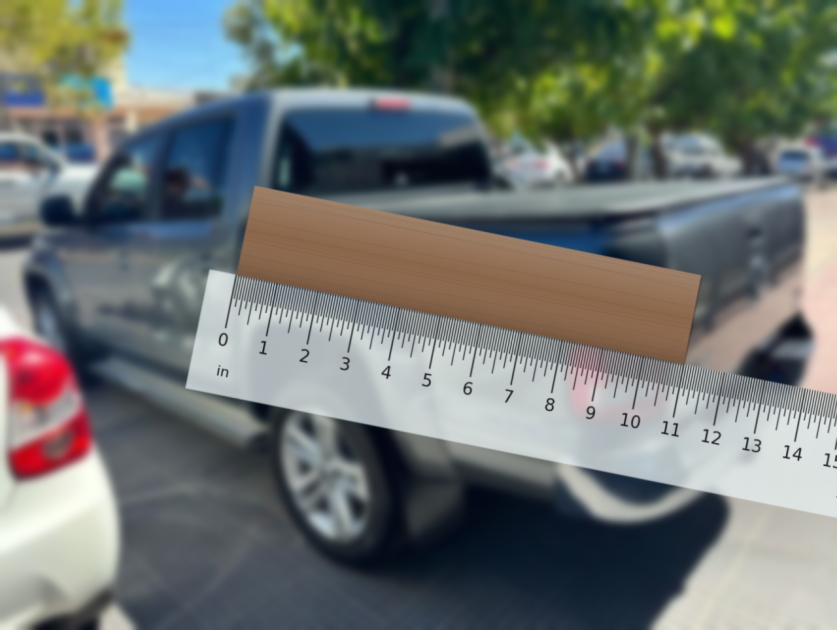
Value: 11 in
